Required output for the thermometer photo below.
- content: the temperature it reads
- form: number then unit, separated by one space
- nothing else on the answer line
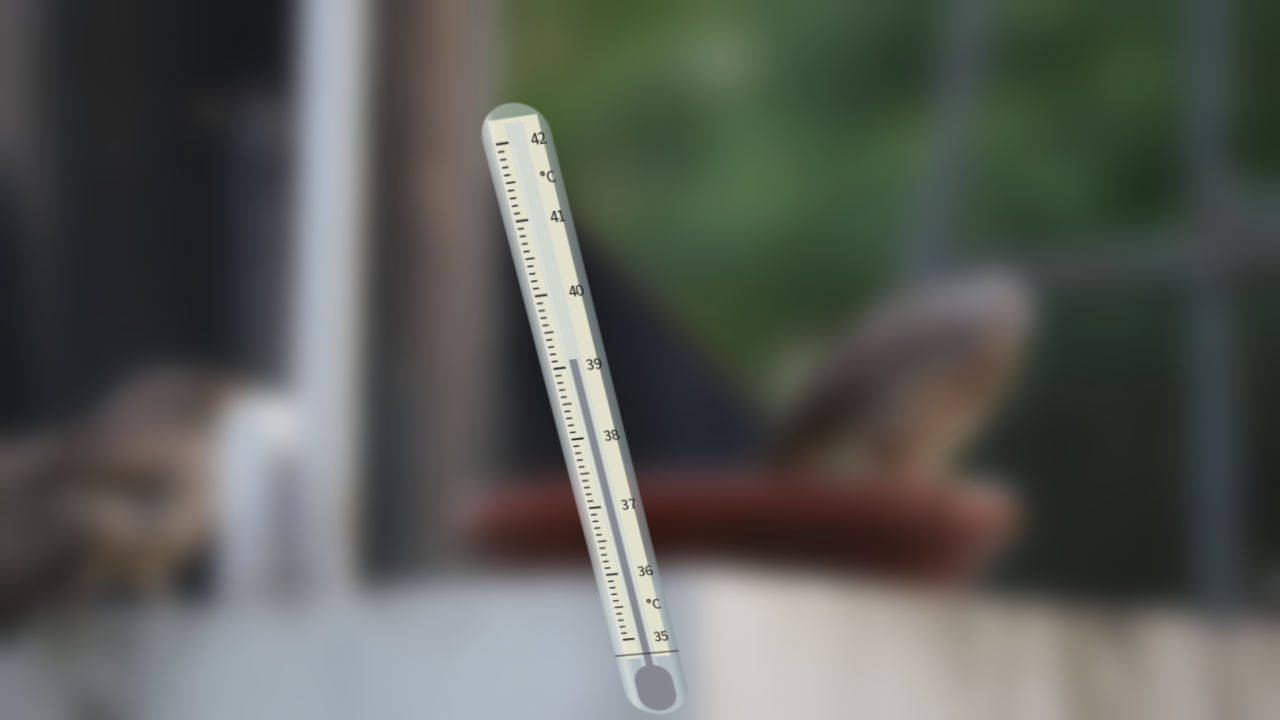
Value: 39.1 °C
